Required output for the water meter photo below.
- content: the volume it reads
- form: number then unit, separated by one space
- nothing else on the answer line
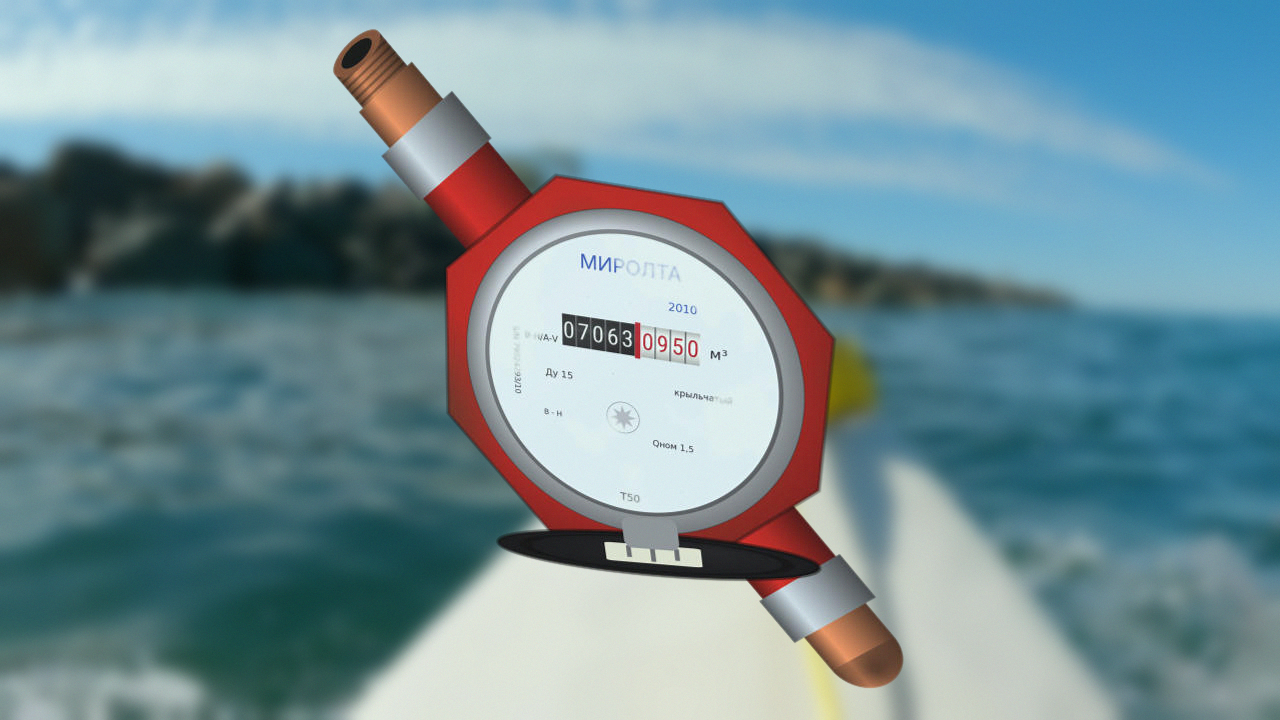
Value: 7063.0950 m³
